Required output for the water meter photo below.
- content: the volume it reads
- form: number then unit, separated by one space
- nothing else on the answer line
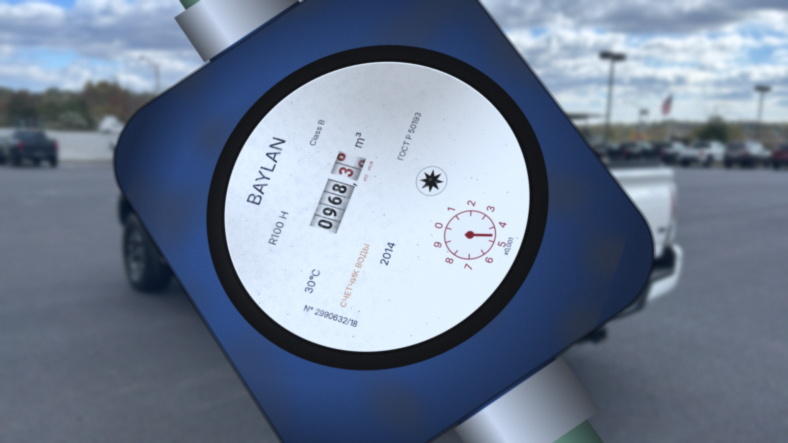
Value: 968.384 m³
